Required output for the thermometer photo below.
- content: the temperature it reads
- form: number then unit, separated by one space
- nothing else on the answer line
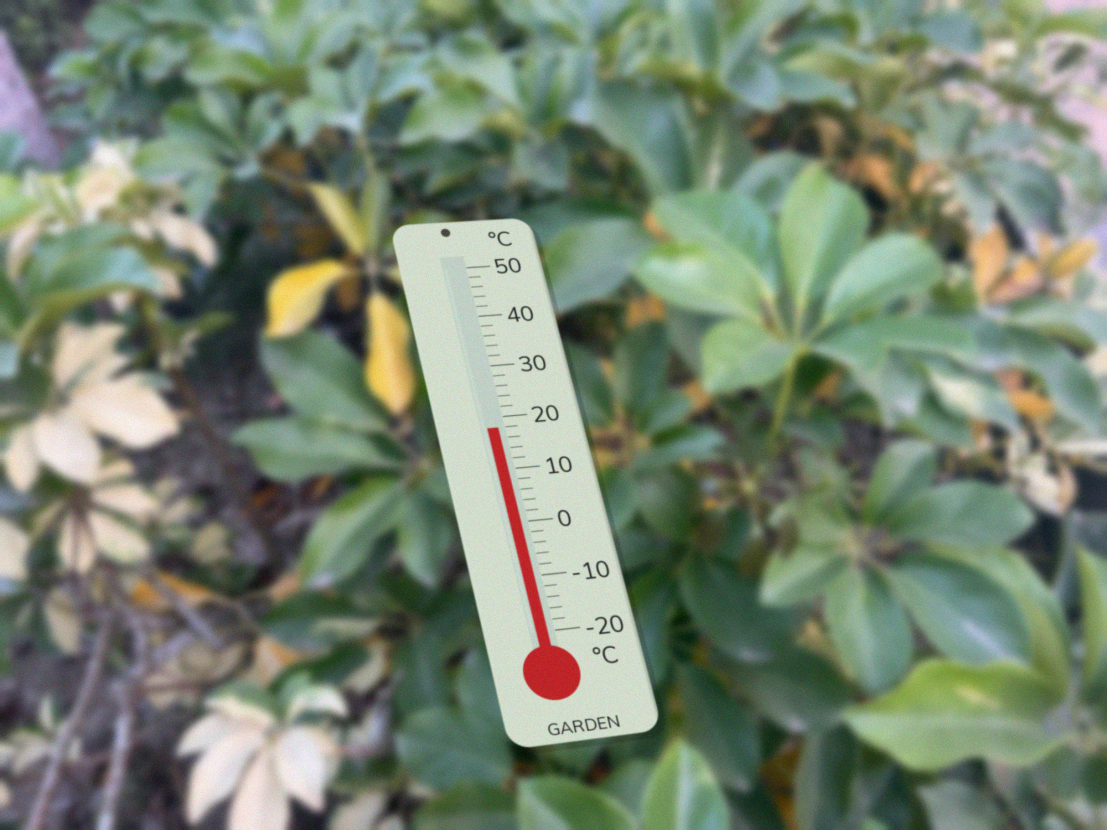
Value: 18 °C
